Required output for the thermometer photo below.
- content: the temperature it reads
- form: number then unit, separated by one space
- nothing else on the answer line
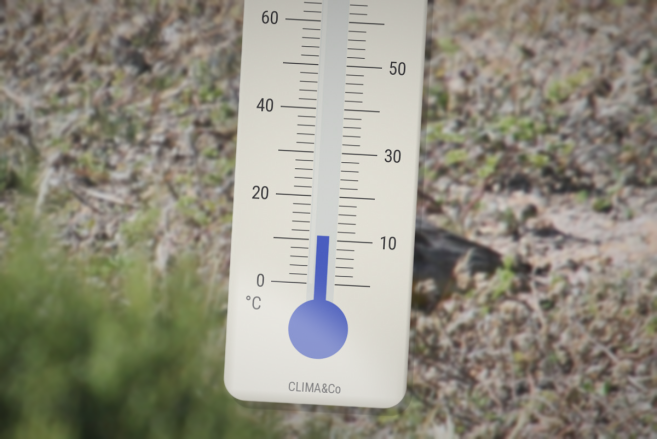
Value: 11 °C
